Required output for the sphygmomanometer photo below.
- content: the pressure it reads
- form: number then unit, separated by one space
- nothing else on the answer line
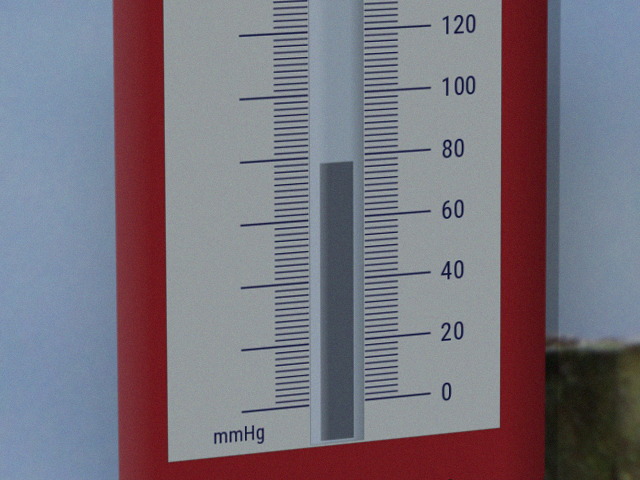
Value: 78 mmHg
